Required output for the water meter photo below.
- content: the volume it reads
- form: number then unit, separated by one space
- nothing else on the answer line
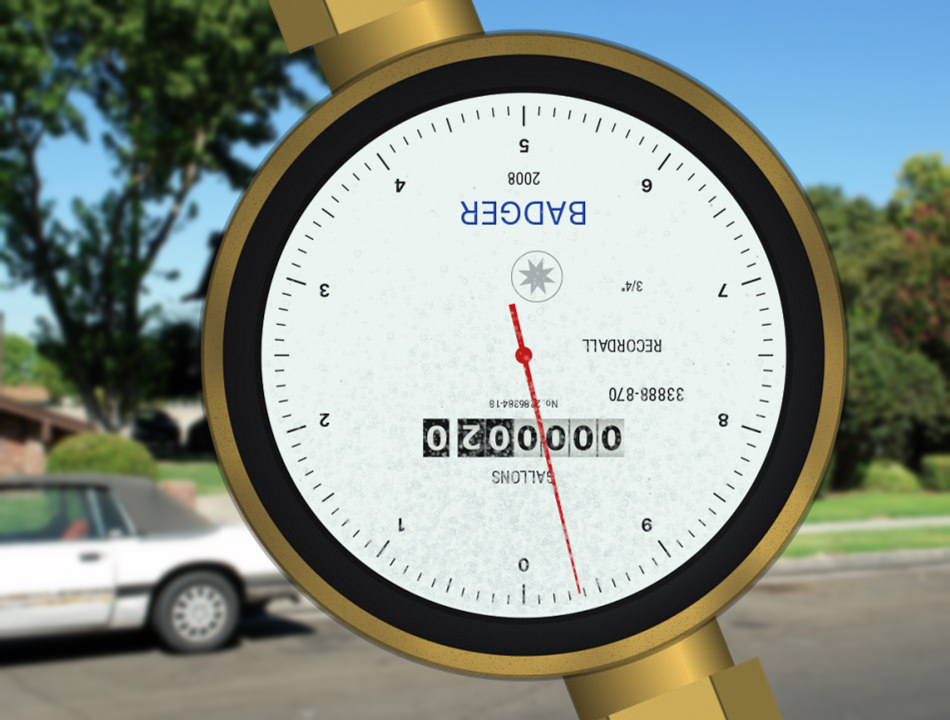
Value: 19.6 gal
